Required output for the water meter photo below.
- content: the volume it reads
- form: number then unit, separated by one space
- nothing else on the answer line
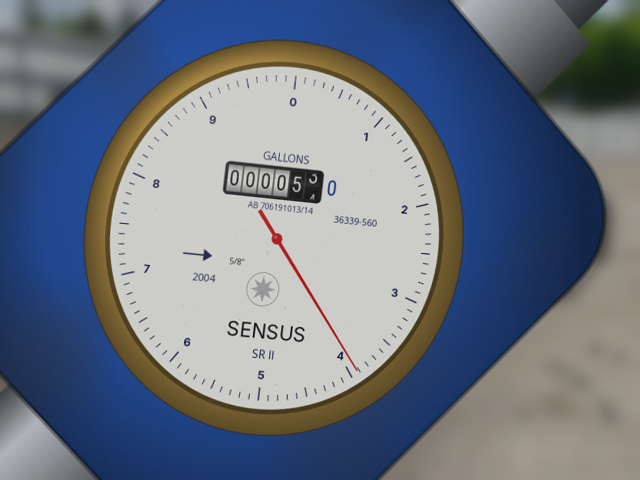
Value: 533.9 gal
